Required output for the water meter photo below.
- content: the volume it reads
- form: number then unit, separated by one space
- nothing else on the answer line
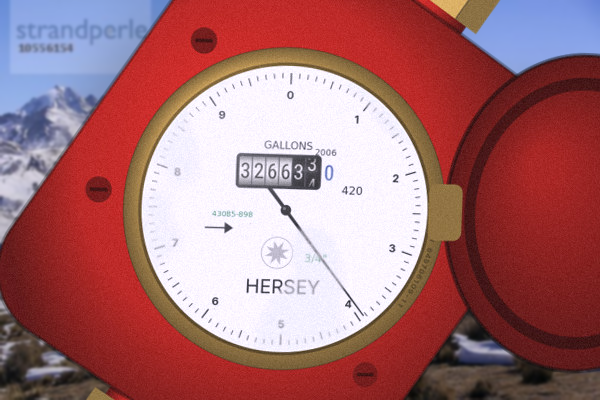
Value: 3266333.9 gal
